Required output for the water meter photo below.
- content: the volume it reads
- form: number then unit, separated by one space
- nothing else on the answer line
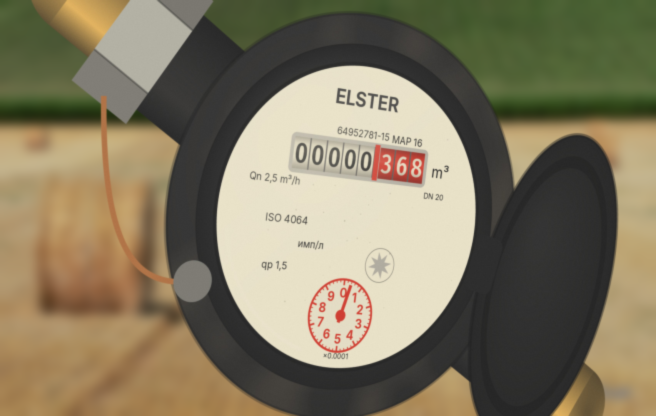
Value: 0.3680 m³
